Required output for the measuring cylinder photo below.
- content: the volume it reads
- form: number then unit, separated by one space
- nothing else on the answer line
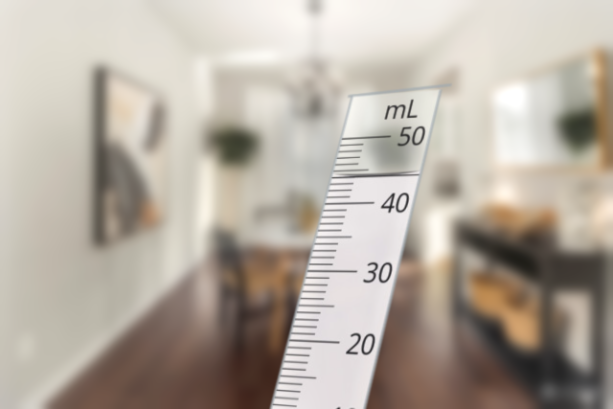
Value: 44 mL
